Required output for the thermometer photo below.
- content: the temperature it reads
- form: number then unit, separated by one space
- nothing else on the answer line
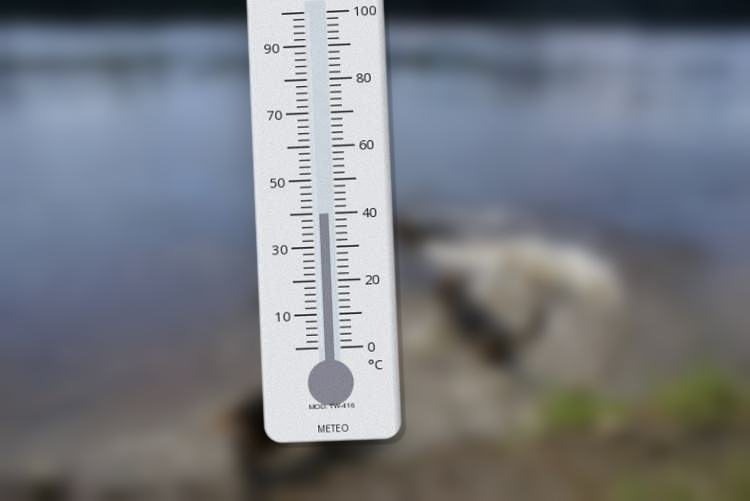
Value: 40 °C
